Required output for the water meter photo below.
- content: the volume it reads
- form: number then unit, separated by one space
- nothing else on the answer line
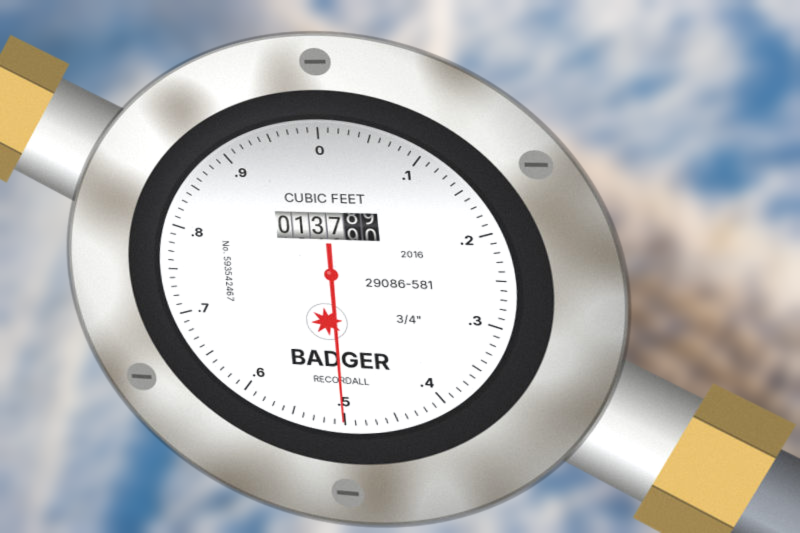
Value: 13789.50 ft³
